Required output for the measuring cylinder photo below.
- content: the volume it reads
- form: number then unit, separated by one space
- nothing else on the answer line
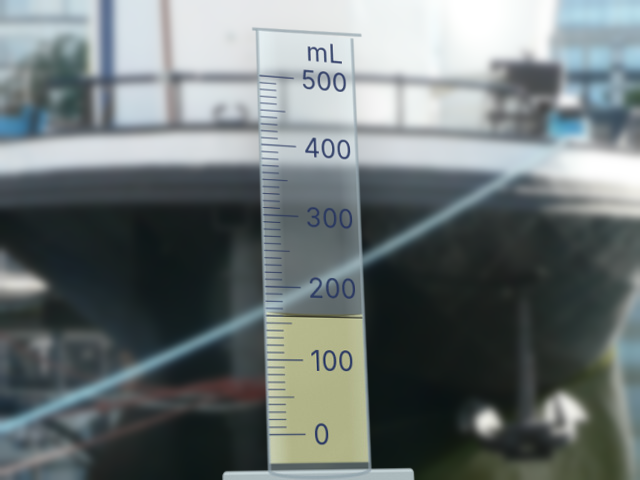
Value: 160 mL
